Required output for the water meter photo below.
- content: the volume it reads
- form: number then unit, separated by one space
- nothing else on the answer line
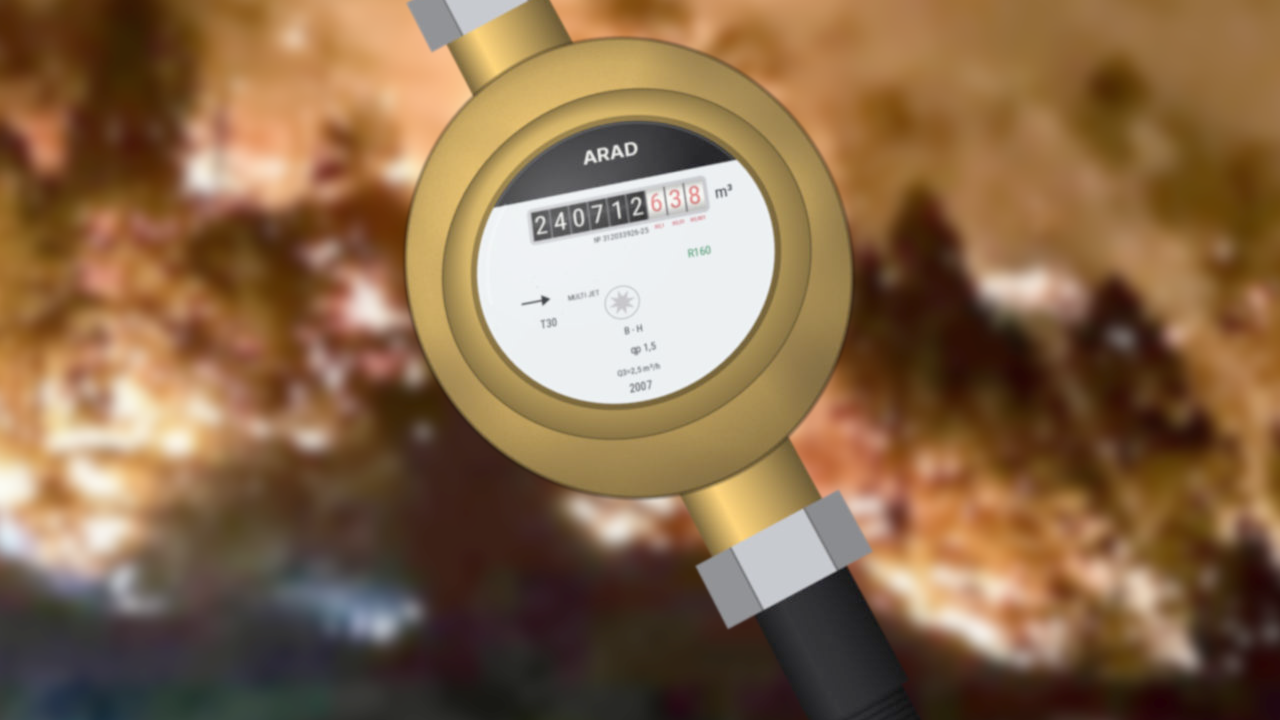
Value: 240712.638 m³
